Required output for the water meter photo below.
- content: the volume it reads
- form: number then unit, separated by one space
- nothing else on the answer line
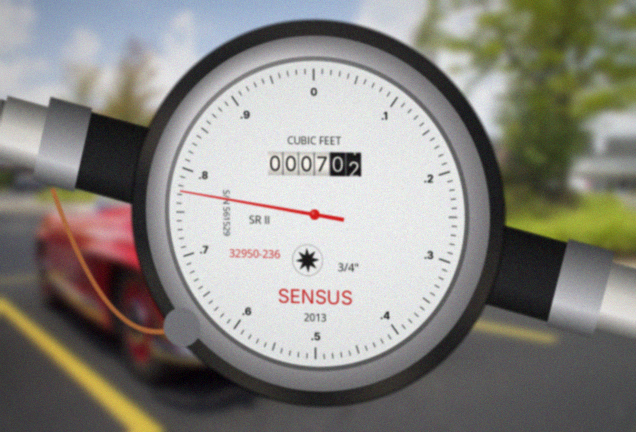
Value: 701.77 ft³
